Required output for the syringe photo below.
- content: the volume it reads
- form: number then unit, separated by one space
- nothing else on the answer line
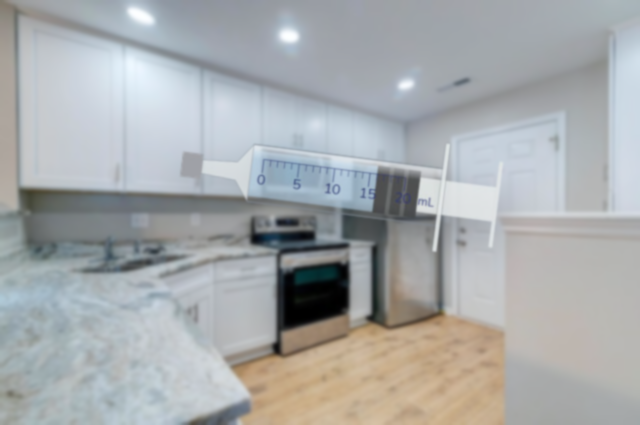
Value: 16 mL
